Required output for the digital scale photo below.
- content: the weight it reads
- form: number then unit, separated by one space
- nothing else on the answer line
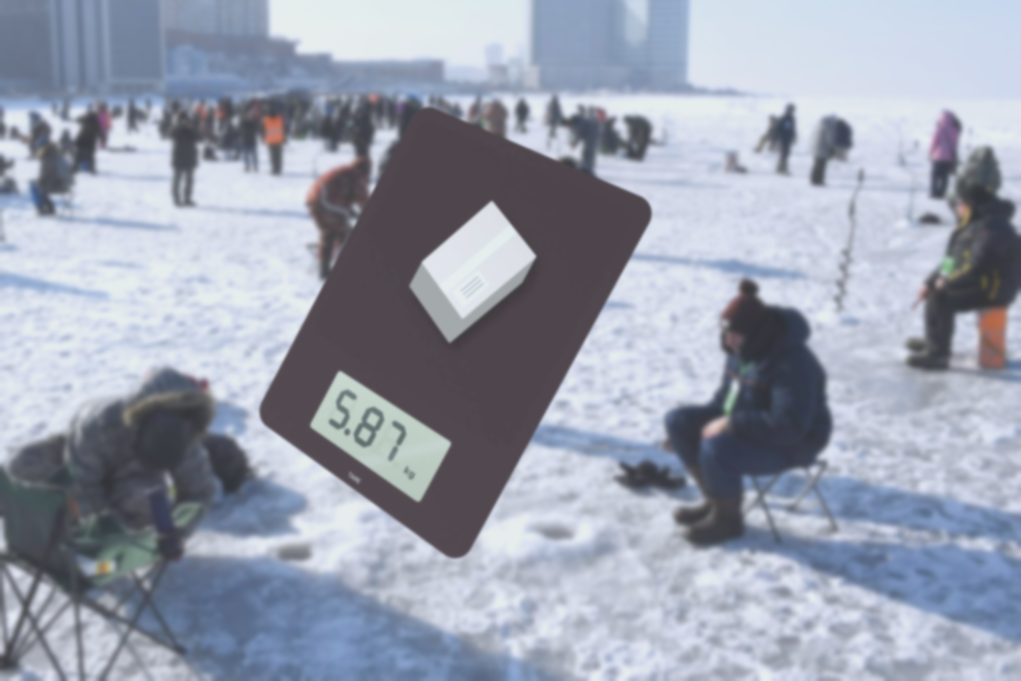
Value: 5.87 kg
